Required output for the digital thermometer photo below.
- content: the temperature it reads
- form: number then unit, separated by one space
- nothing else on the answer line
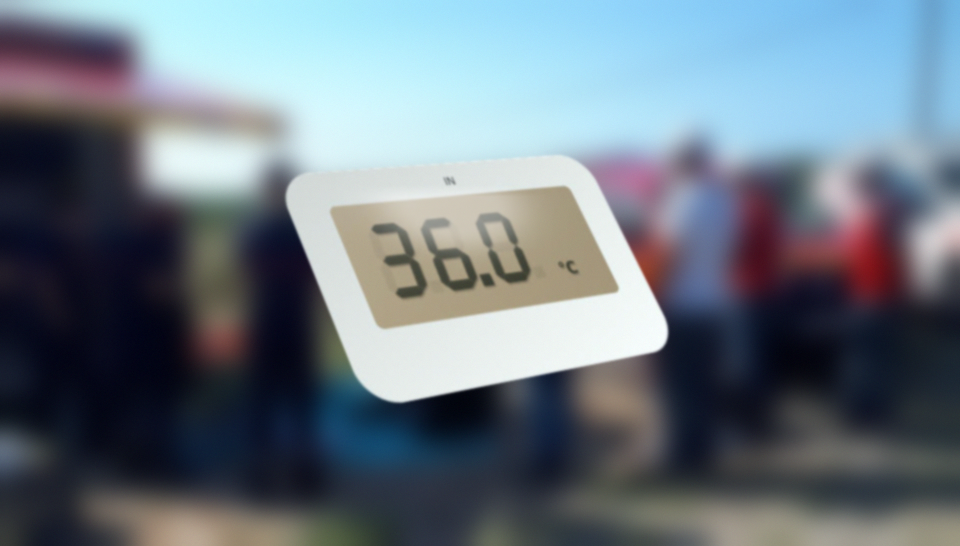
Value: 36.0 °C
